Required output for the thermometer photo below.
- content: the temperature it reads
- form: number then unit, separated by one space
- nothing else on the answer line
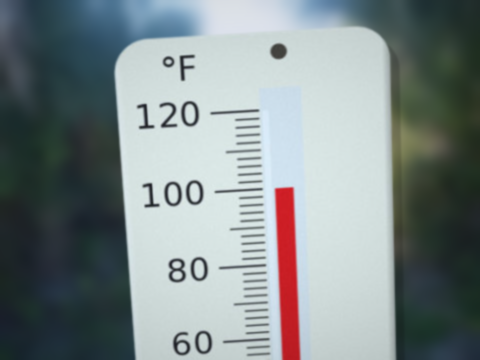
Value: 100 °F
